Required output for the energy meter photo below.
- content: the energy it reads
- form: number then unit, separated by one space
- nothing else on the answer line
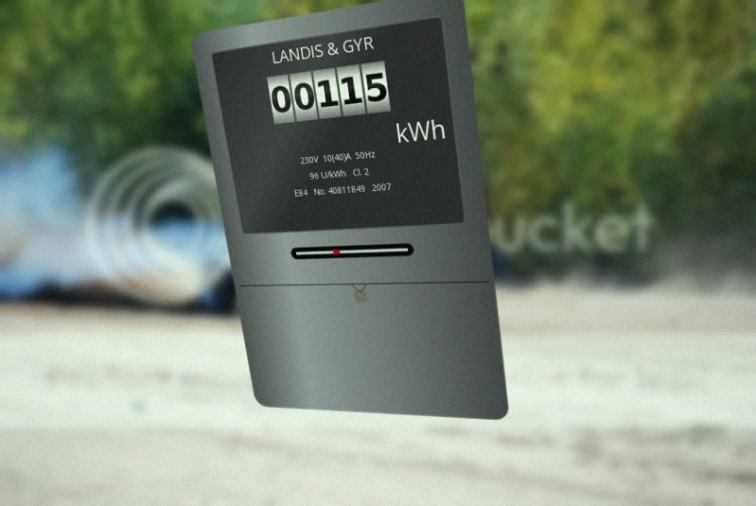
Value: 115 kWh
